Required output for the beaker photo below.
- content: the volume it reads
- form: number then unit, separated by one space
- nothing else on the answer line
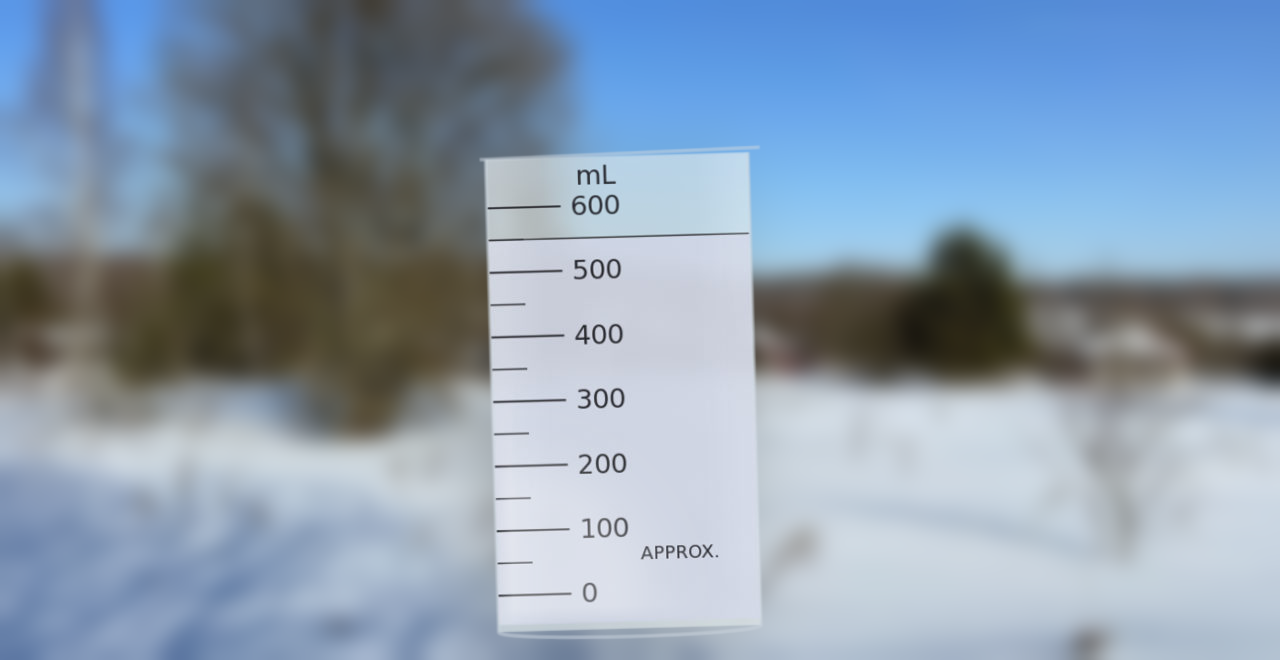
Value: 550 mL
